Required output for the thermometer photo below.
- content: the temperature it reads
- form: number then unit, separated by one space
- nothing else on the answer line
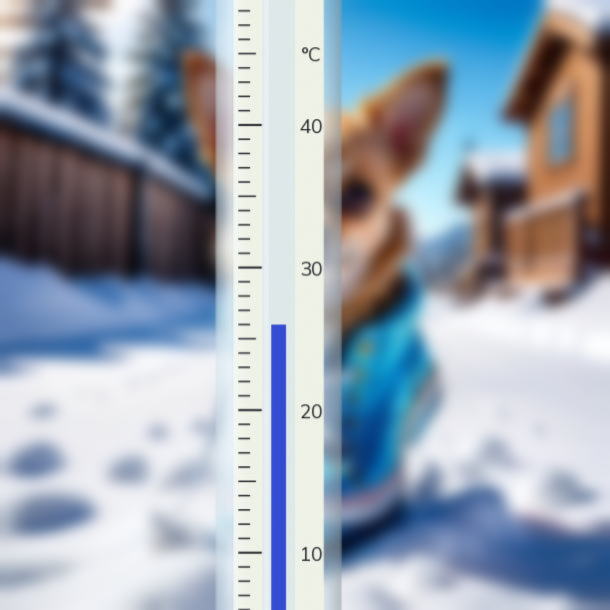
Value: 26 °C
